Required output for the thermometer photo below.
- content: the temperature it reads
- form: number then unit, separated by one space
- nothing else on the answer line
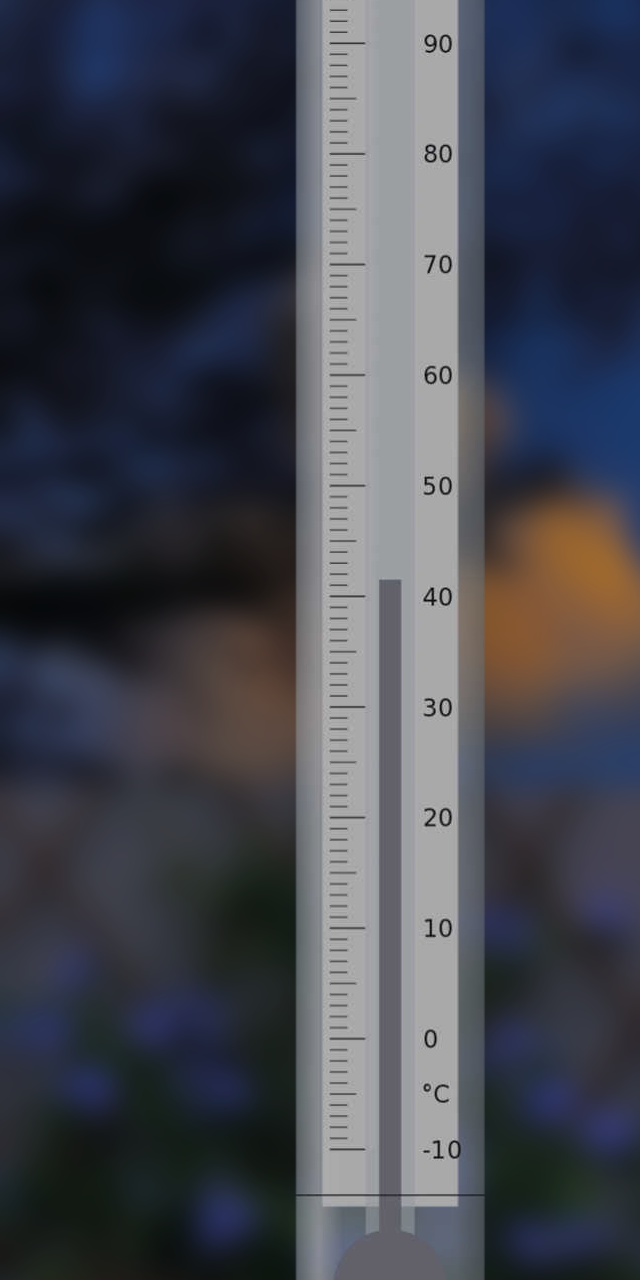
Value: 41.5 °C
